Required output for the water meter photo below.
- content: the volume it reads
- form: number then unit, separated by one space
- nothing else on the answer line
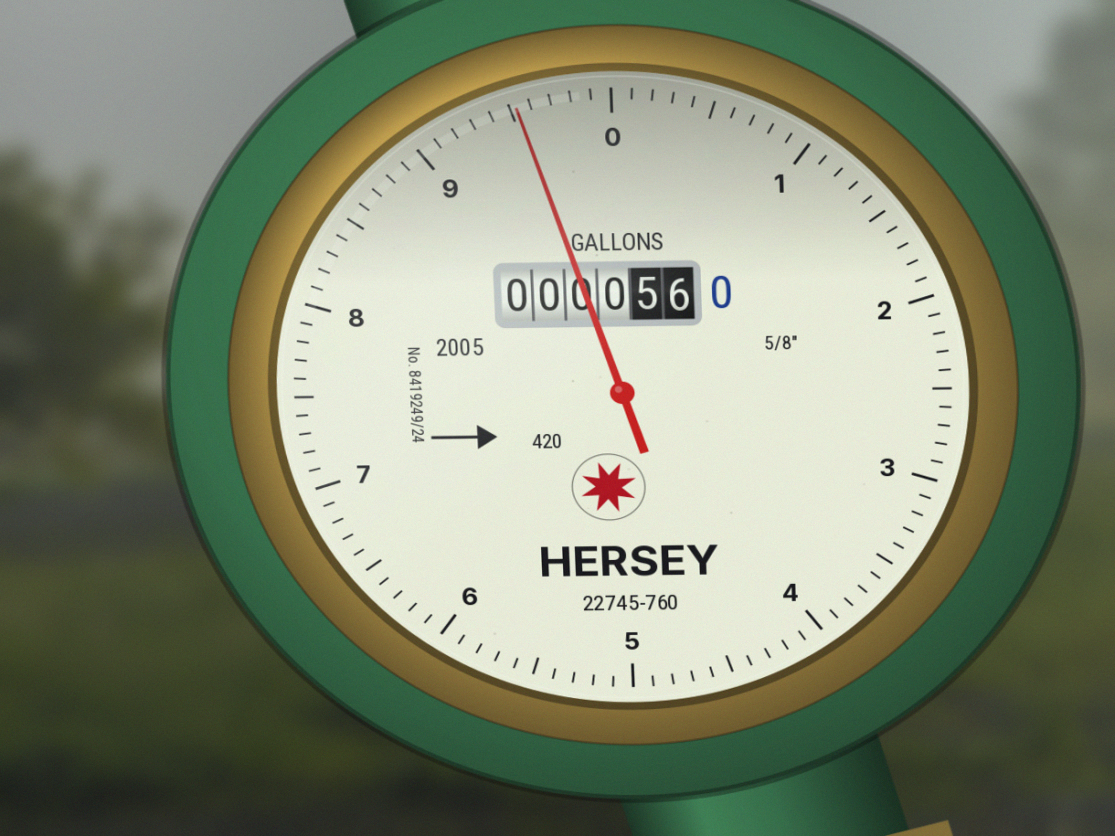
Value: 559.5 gal
